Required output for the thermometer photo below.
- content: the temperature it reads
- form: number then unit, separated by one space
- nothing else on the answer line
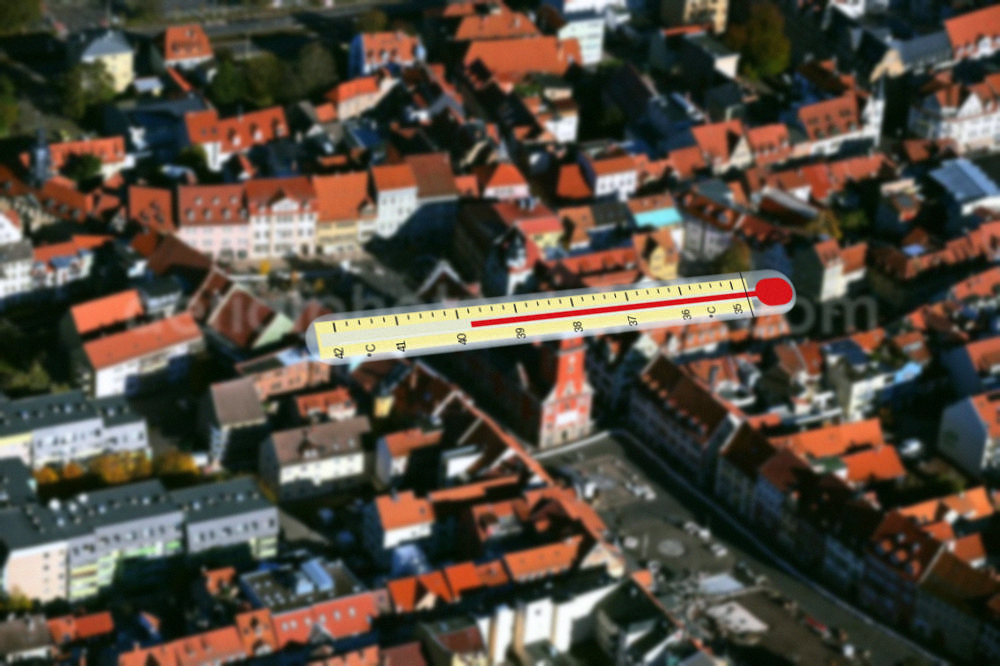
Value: 39.8 °C
